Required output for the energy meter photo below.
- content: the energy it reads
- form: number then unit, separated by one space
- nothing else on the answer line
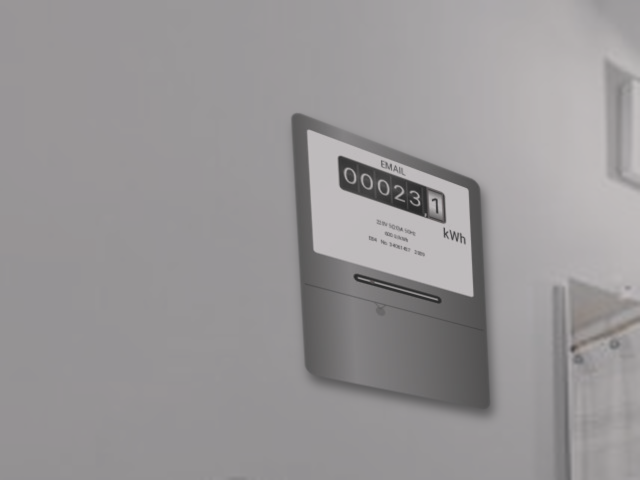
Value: 23.1 kWh
